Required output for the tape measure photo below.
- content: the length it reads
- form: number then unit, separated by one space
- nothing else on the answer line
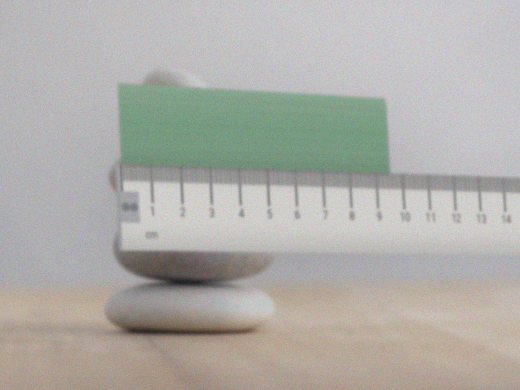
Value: 9.5 cm
